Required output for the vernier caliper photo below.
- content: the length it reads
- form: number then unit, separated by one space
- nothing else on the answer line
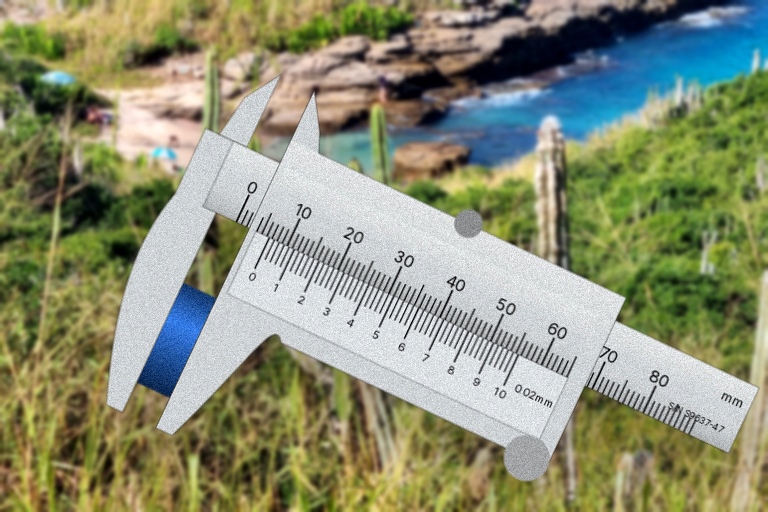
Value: 6.5 mm
